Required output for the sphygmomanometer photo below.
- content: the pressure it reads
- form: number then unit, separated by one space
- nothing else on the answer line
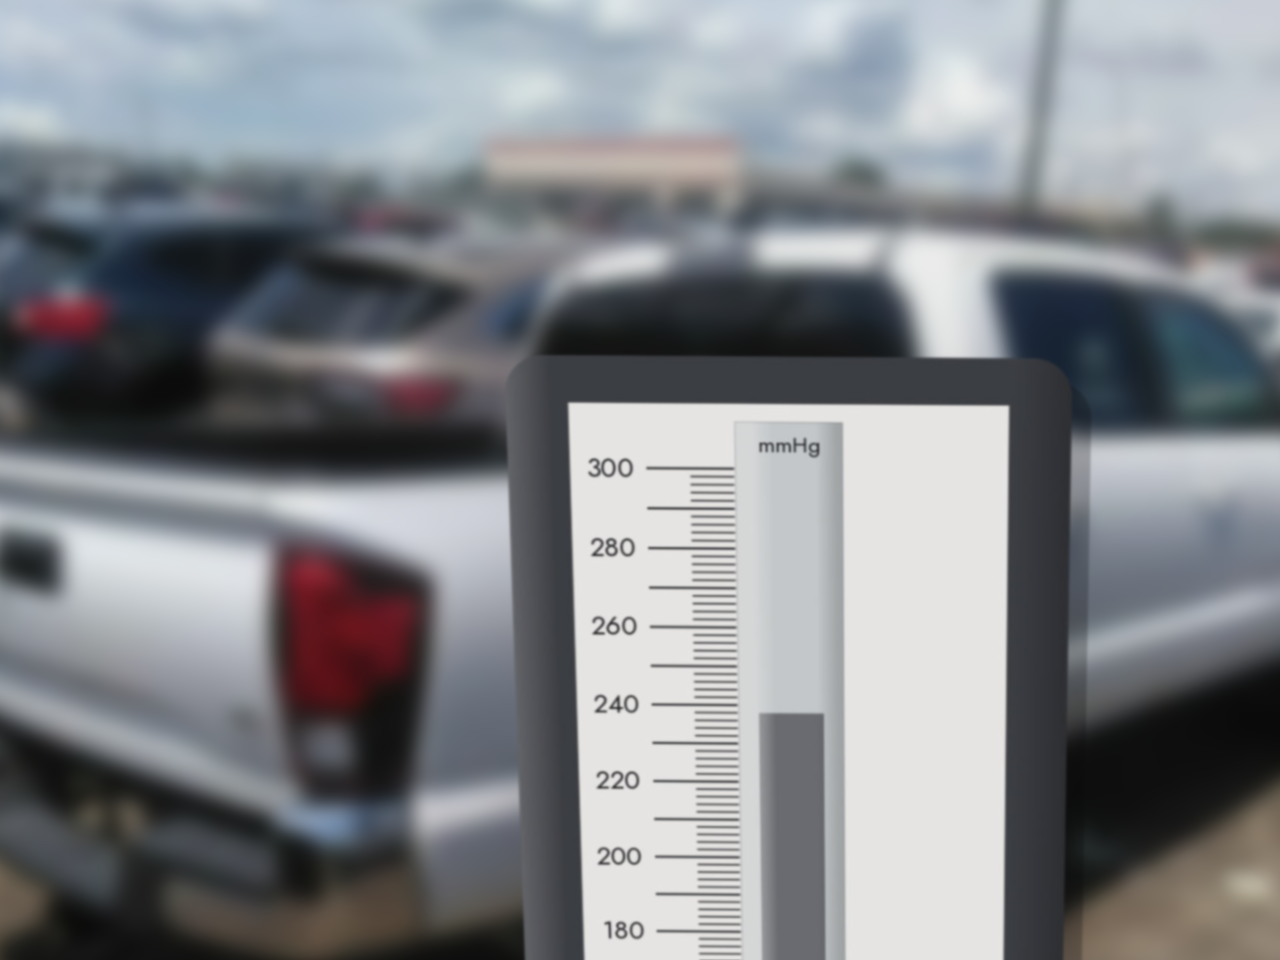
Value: 238 mmHg
